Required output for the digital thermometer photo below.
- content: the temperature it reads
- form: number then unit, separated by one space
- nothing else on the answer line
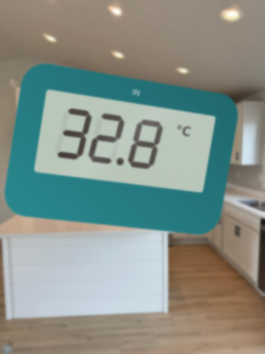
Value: 32.8 °C
